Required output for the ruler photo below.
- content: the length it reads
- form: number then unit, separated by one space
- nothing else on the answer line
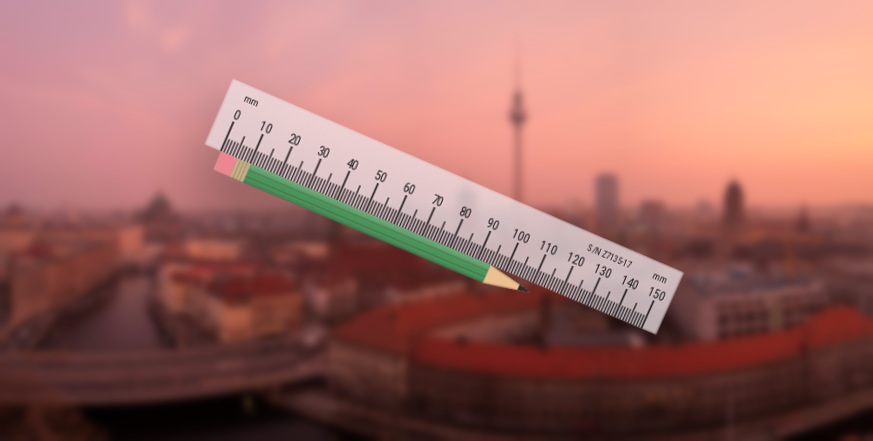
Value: 110 mm
